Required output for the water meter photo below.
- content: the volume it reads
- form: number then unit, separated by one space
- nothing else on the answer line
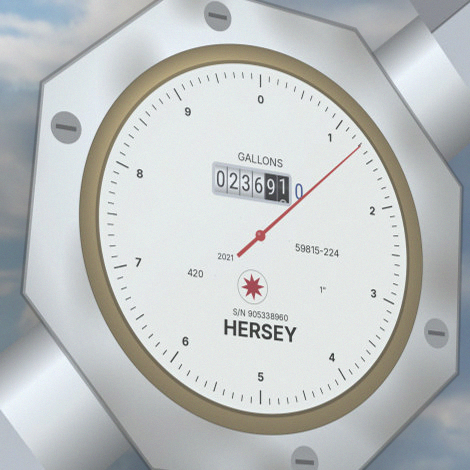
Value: 236911.3 gal
